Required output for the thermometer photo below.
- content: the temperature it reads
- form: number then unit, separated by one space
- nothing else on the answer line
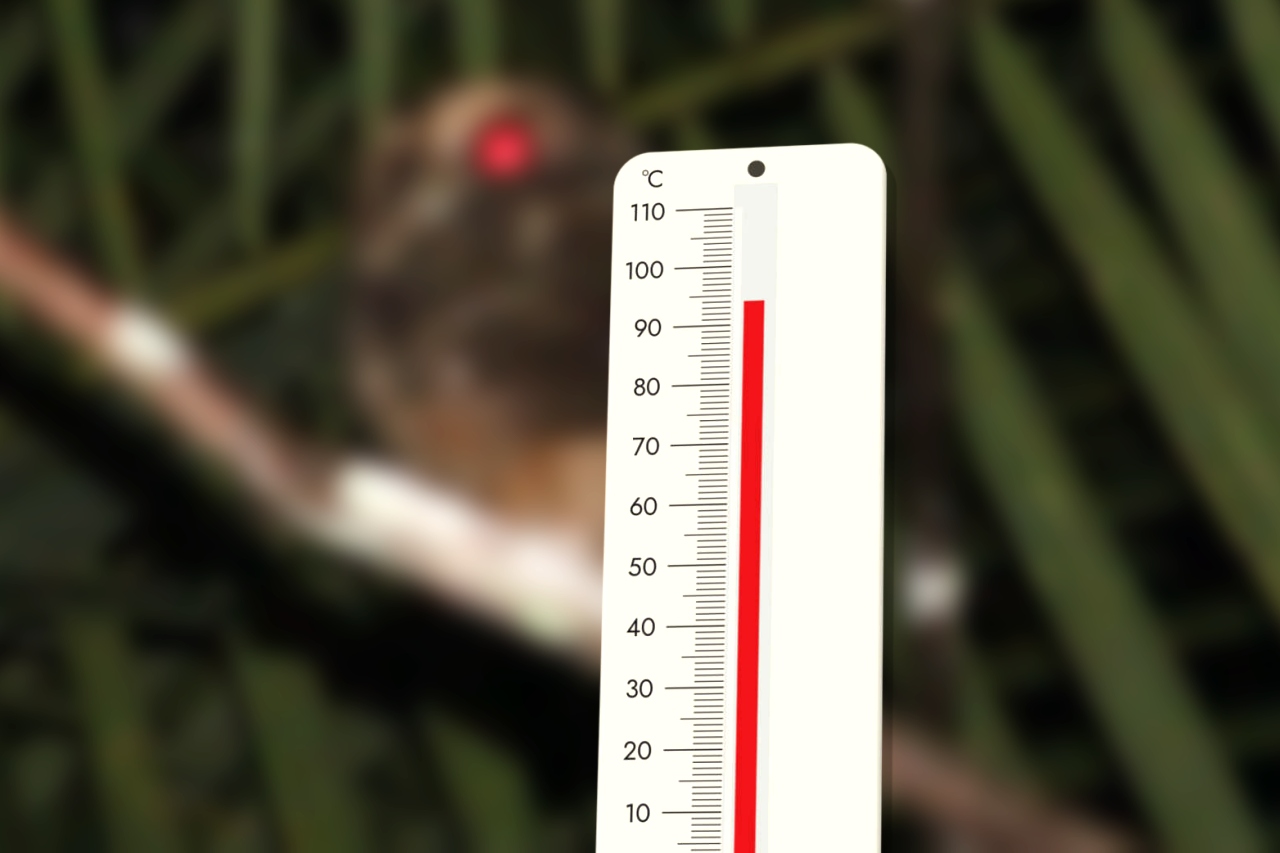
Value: 94 °C
